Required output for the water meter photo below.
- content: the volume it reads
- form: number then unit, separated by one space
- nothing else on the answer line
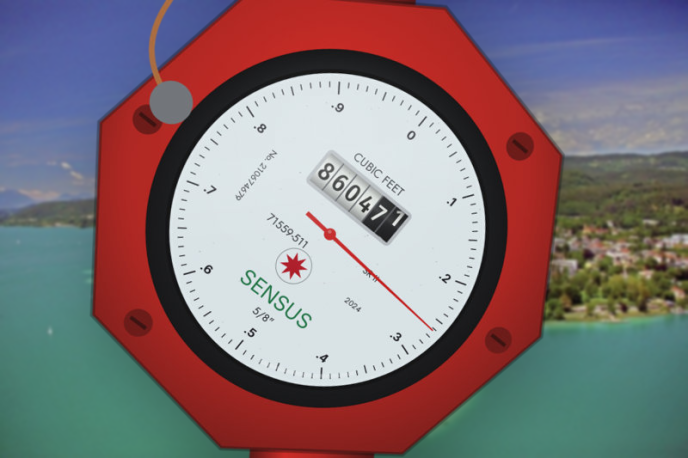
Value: 860471.26 ft³
